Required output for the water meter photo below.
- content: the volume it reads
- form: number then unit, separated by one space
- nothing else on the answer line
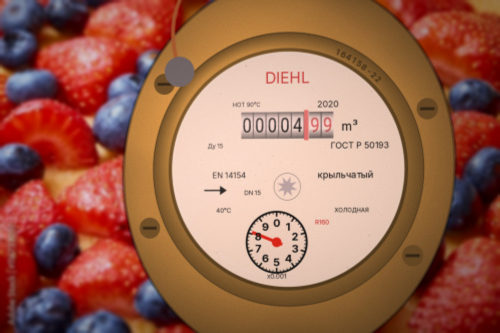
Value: 4.998 m³
